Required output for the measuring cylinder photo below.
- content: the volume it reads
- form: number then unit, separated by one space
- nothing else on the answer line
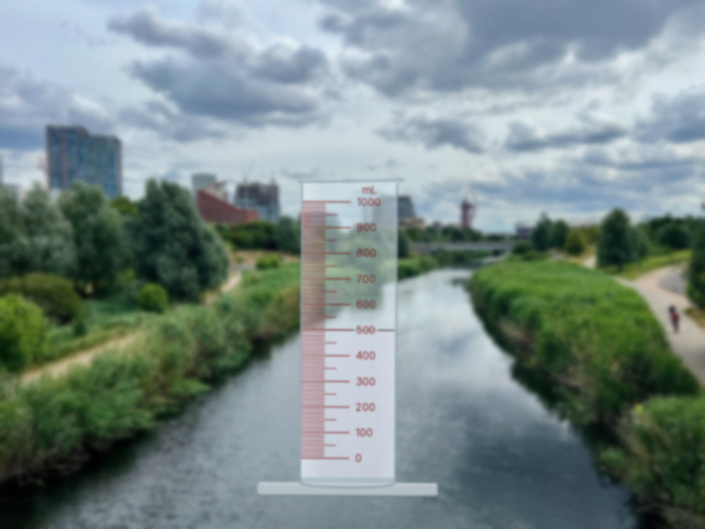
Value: 500 mL
